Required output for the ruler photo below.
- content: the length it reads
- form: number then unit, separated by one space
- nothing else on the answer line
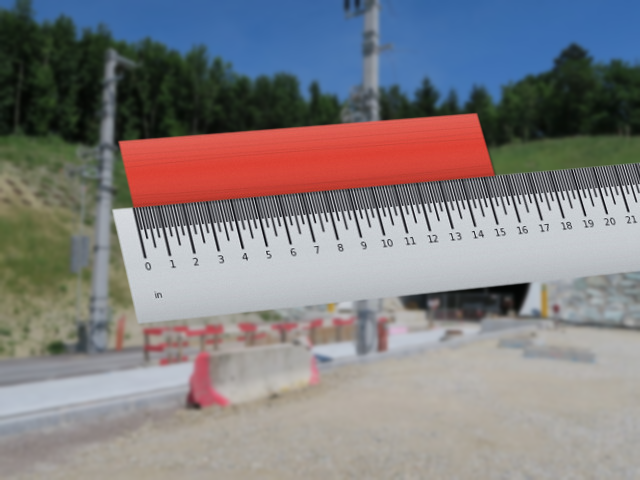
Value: 15.5 in
